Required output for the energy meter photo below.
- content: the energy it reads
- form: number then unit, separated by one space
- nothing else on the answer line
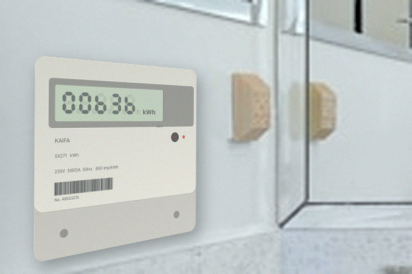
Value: 636 kWh
